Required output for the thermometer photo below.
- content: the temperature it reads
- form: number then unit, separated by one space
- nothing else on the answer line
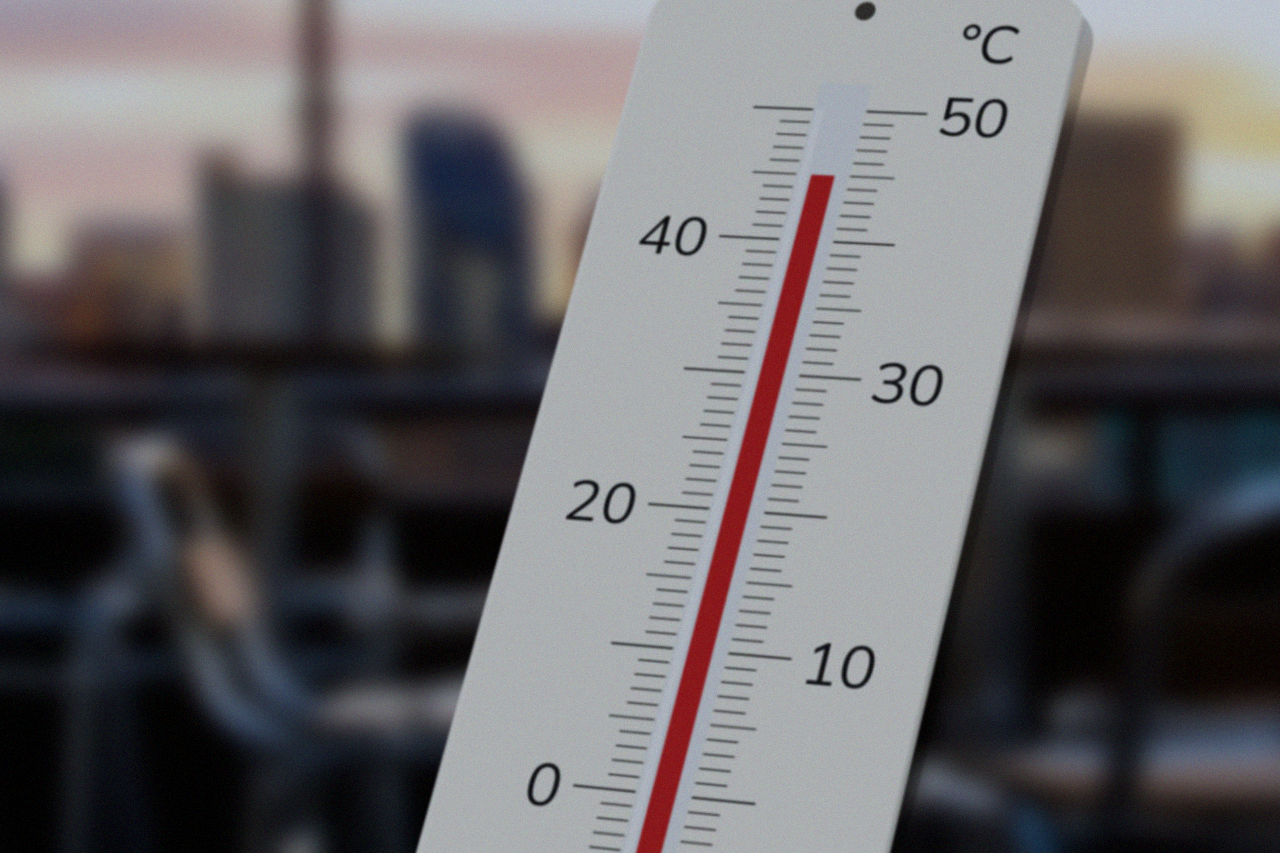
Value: 45 °C
